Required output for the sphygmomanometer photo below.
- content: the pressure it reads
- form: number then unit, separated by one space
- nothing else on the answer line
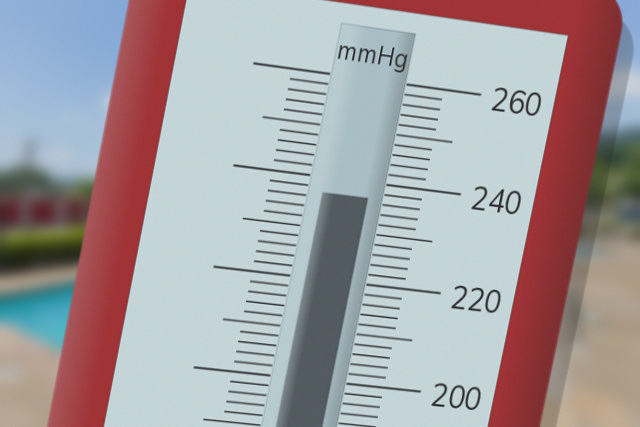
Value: 237 mmHg
